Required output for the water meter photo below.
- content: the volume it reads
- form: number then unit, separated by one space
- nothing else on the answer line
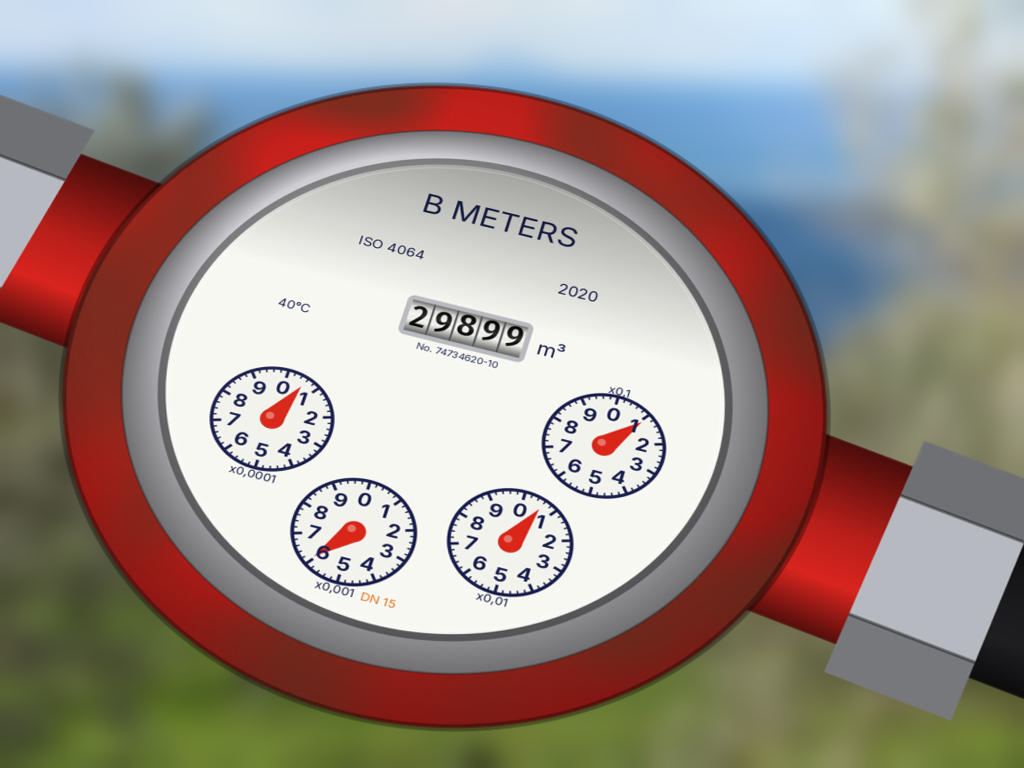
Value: 29899.1060 m³
